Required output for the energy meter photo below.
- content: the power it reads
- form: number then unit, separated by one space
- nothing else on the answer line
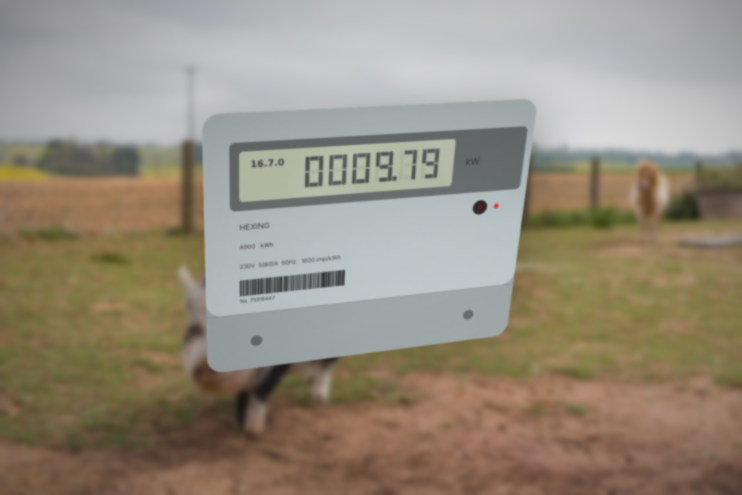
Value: 9.79 kW
